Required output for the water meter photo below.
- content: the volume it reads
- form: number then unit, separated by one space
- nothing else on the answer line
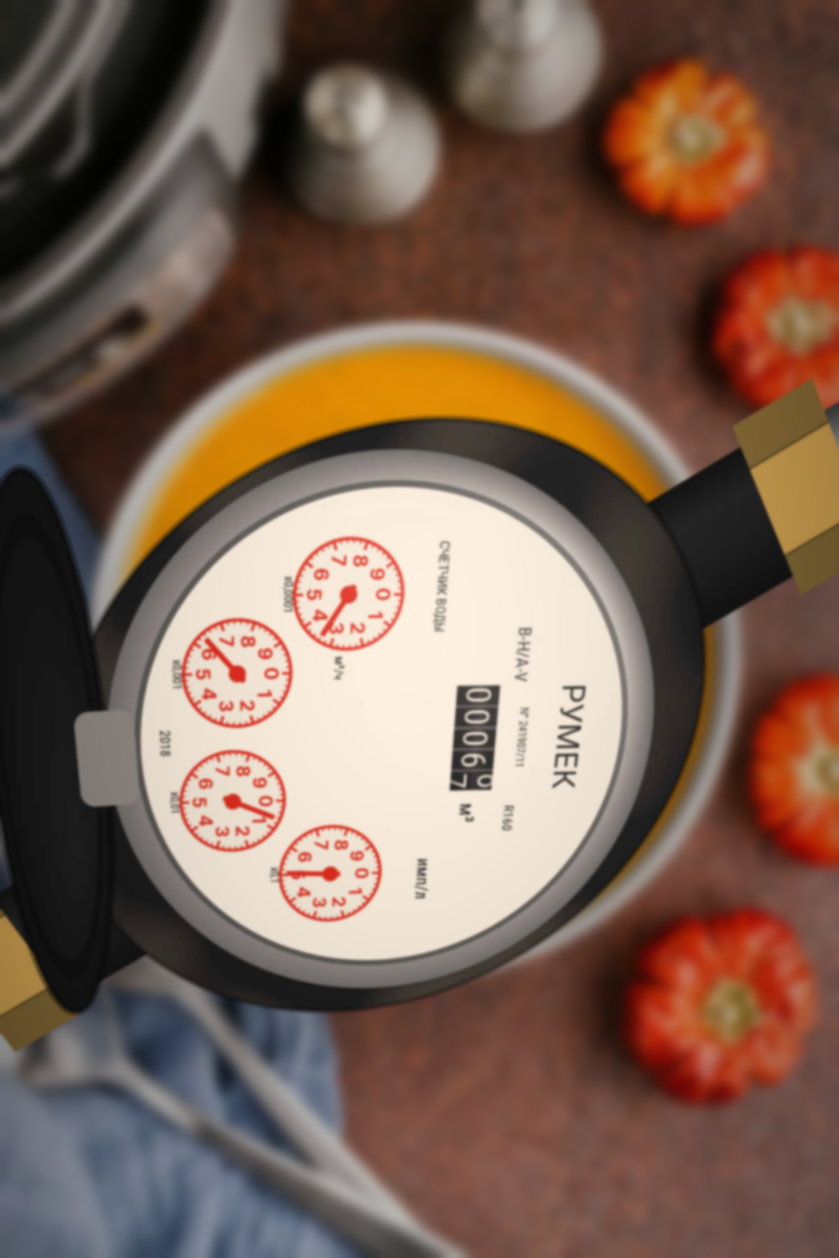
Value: 66.5063 m³
